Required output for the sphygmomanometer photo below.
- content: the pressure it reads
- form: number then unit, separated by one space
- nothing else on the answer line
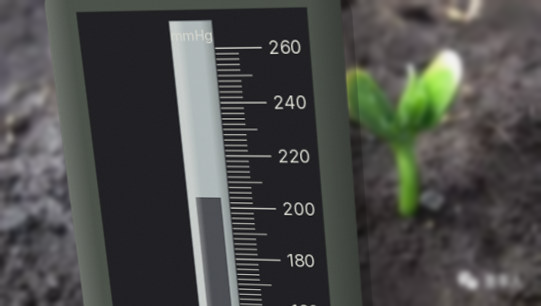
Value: 204 mmHg
